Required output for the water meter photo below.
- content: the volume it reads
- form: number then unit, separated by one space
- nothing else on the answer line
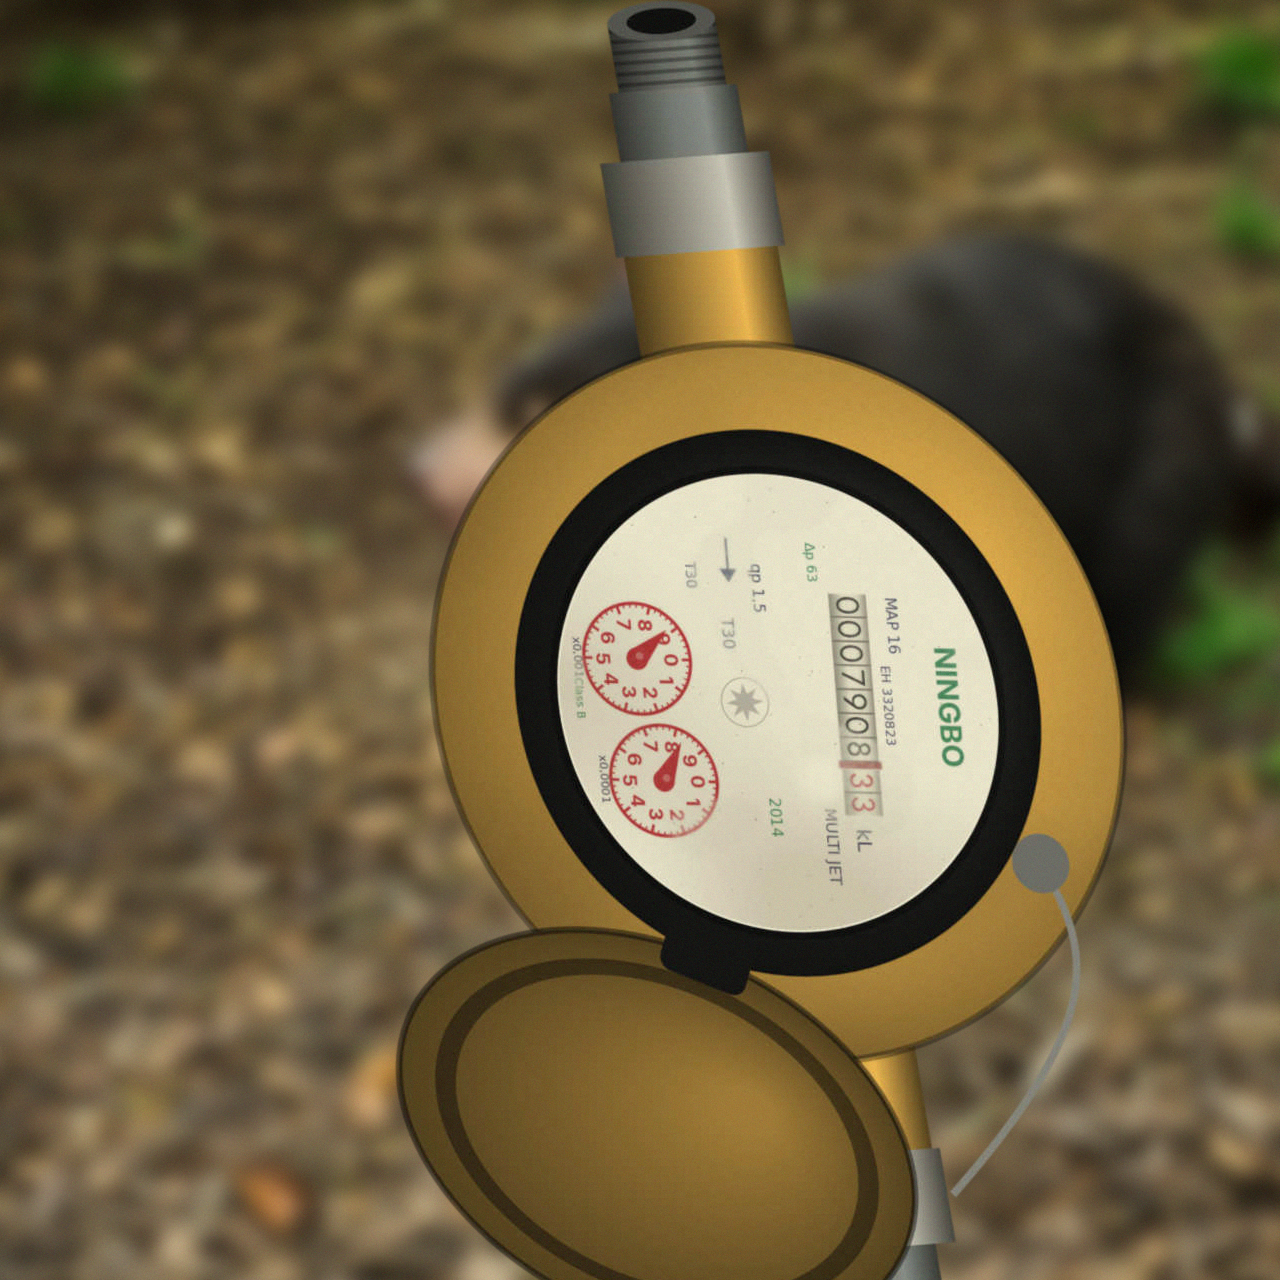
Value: 7908.3388 kL
